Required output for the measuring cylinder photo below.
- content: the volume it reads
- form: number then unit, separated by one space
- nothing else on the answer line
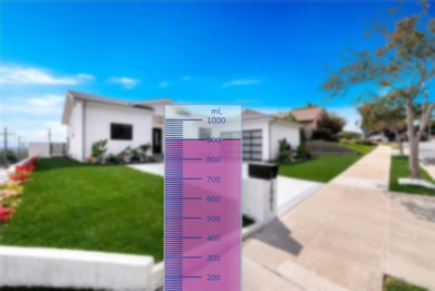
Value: 900 mL
